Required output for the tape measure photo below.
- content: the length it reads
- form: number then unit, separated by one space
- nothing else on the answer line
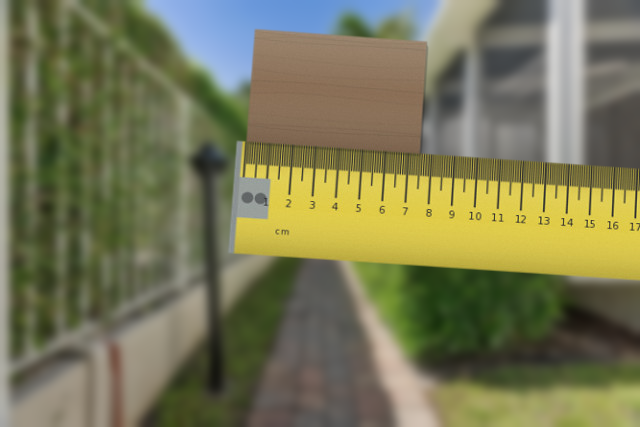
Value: 7.5 cm
